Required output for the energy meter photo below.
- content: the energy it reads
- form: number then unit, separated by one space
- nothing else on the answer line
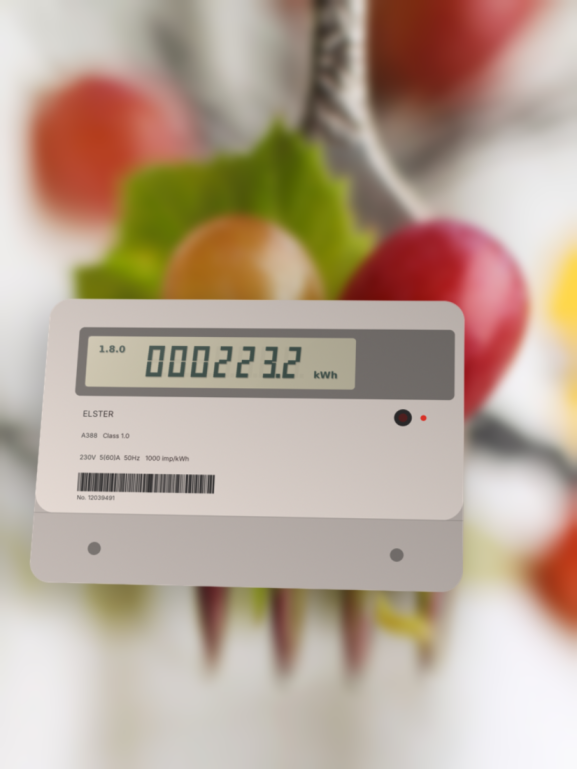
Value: 223.2 kWh
